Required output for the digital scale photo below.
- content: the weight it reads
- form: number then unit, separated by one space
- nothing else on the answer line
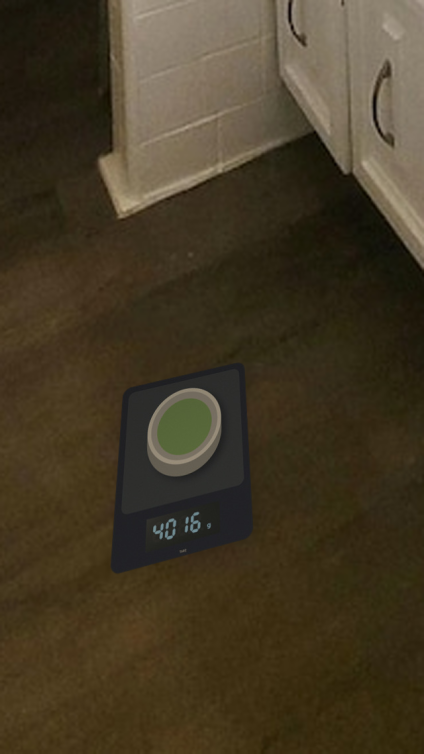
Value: 4016 g
